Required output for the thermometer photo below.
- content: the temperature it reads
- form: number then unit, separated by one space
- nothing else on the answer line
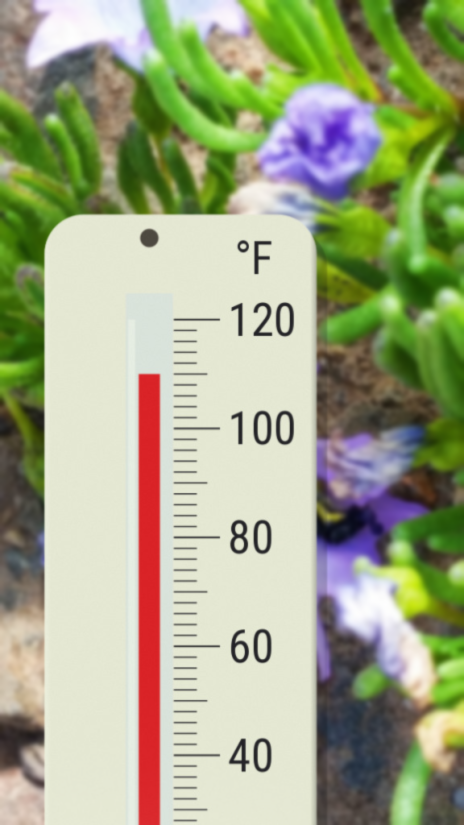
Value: 110 °F
